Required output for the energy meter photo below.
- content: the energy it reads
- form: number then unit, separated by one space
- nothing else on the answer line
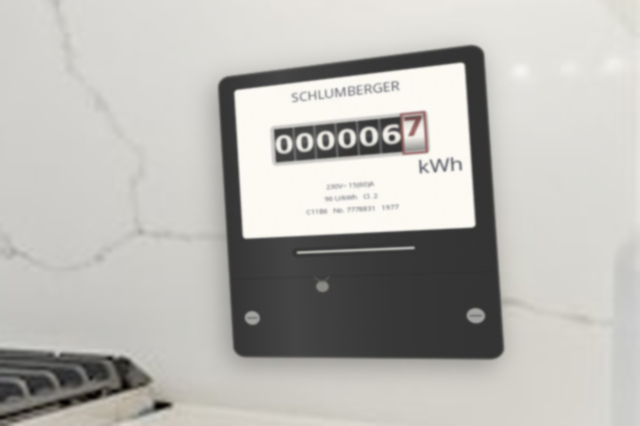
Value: 6.7 kWh
